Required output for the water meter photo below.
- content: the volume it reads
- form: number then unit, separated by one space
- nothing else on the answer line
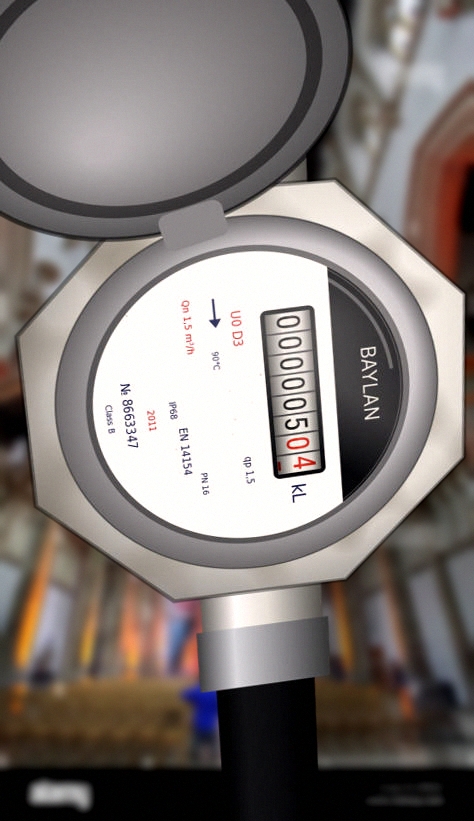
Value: 5.04 kL
